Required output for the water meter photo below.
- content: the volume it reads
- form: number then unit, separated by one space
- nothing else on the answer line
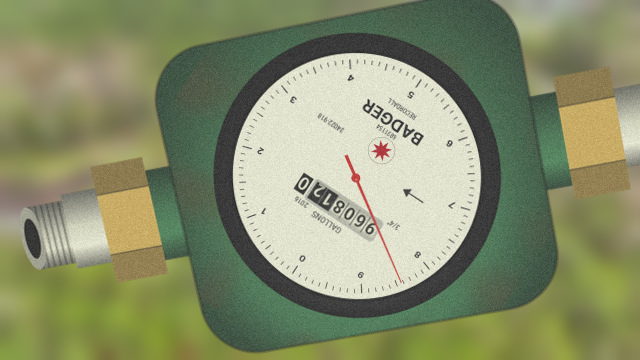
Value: 9608118.4 gal
